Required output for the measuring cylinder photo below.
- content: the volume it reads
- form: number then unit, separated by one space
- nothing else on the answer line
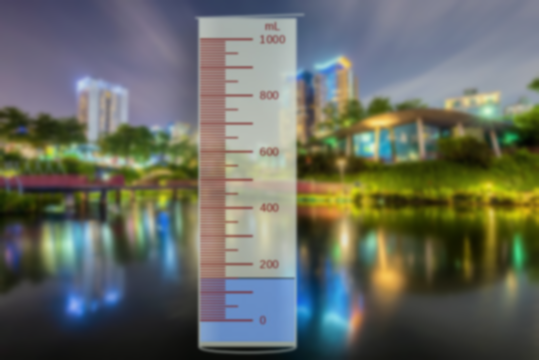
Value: 150 mL
